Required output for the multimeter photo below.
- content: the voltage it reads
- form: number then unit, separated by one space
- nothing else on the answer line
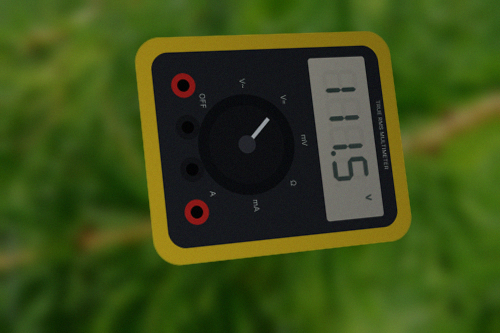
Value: 111.5 V
